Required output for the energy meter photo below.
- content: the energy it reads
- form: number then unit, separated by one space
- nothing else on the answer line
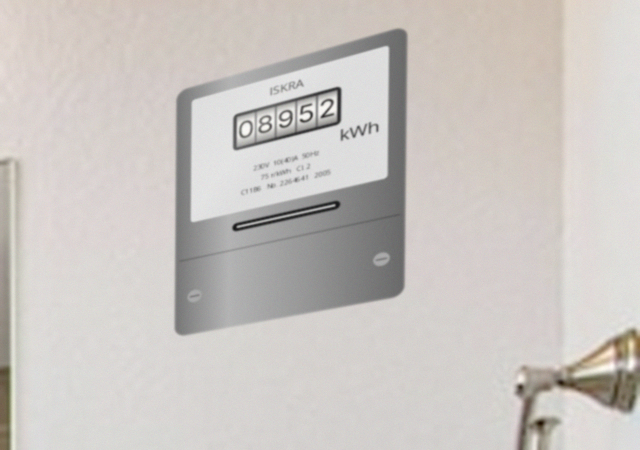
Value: 8952 kWh
